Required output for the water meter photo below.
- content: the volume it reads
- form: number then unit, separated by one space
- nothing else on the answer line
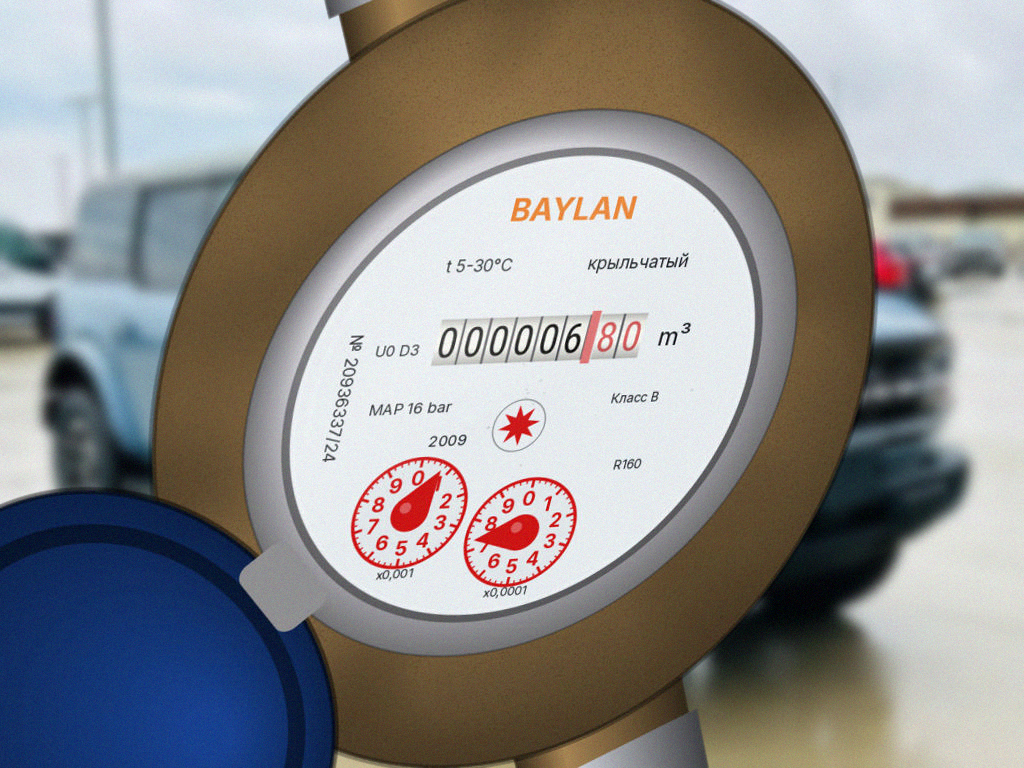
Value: 6.8007 m³
